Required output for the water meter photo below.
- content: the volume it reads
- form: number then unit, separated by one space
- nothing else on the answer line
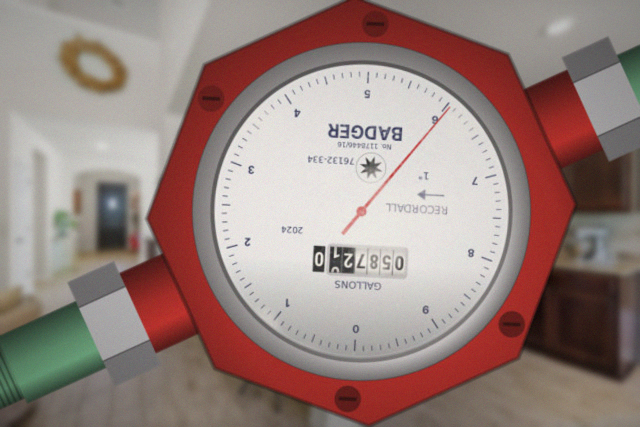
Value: 587206.0 gal
